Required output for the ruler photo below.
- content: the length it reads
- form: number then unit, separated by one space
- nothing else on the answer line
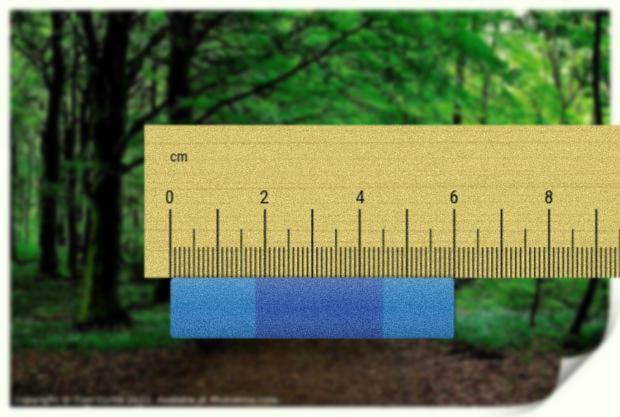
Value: 6 cm
